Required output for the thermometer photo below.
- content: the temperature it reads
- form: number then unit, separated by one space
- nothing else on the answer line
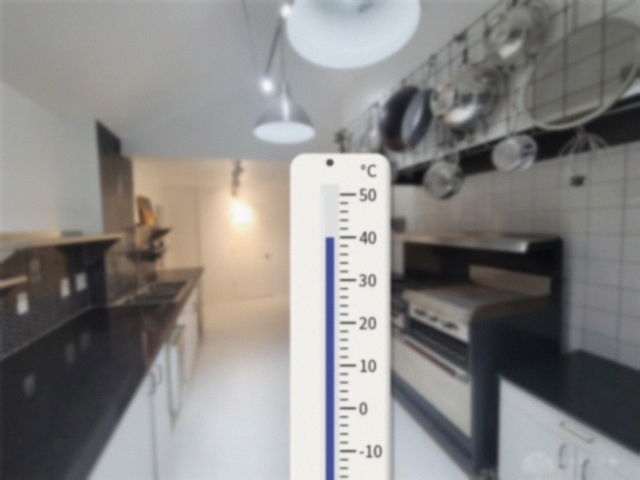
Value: 40 °C
